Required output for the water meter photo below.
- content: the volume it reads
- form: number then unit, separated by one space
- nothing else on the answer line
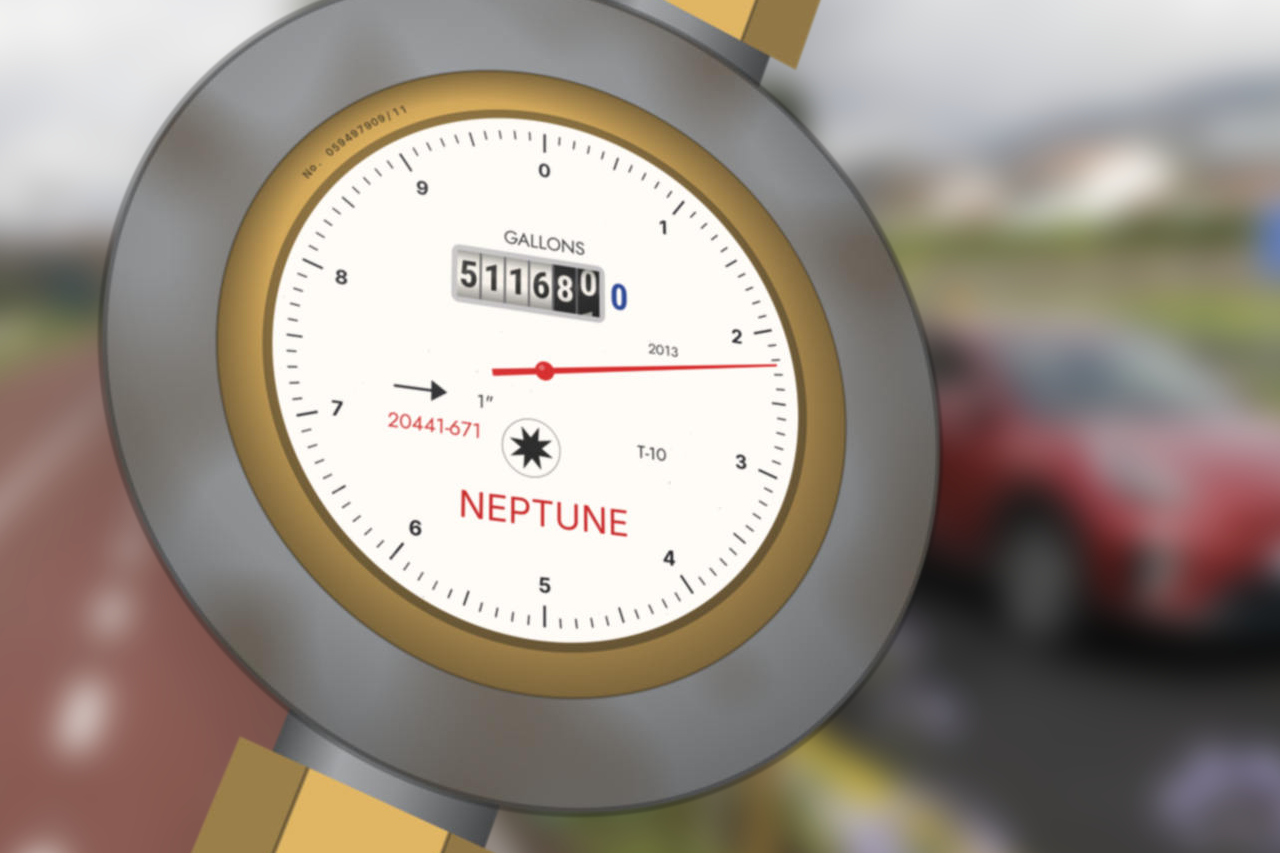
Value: 5116802.2 gal
